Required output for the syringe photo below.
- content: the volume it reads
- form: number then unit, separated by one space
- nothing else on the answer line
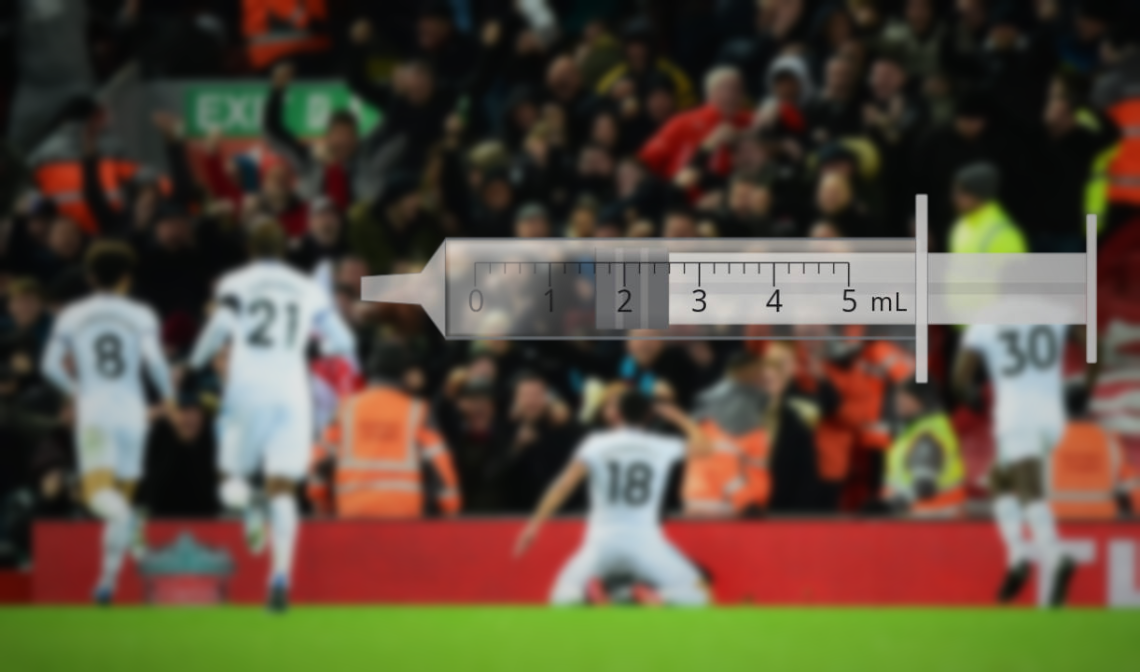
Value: 1.6 mL
